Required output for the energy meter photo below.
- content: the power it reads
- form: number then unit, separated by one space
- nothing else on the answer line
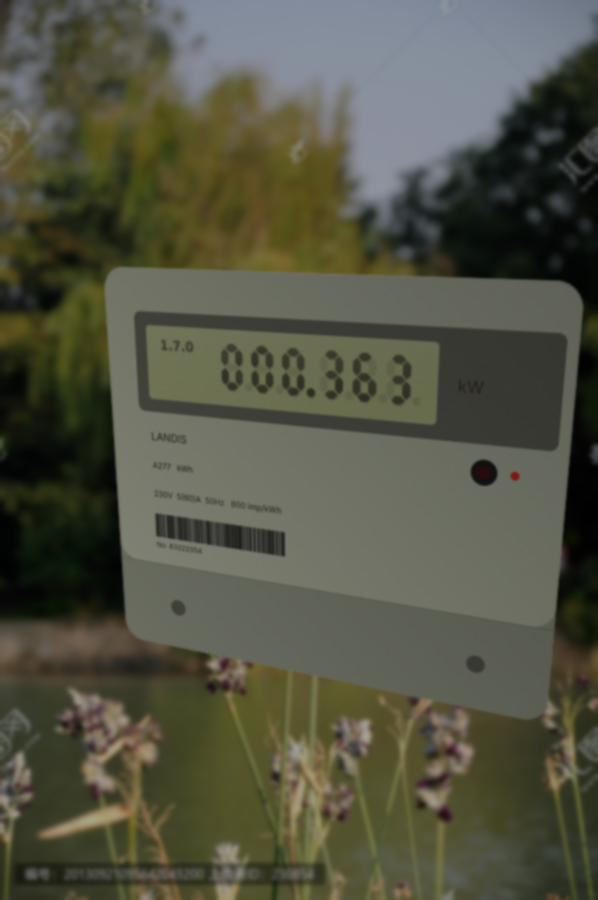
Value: 0.363 kW
